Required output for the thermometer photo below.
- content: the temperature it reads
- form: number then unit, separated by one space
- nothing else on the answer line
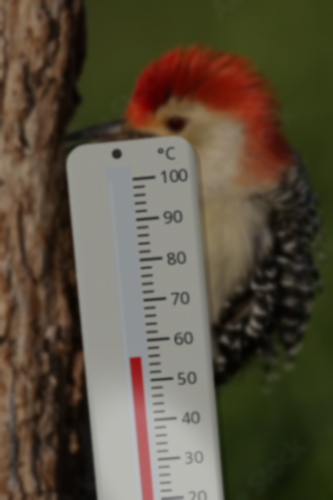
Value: 56 °C
